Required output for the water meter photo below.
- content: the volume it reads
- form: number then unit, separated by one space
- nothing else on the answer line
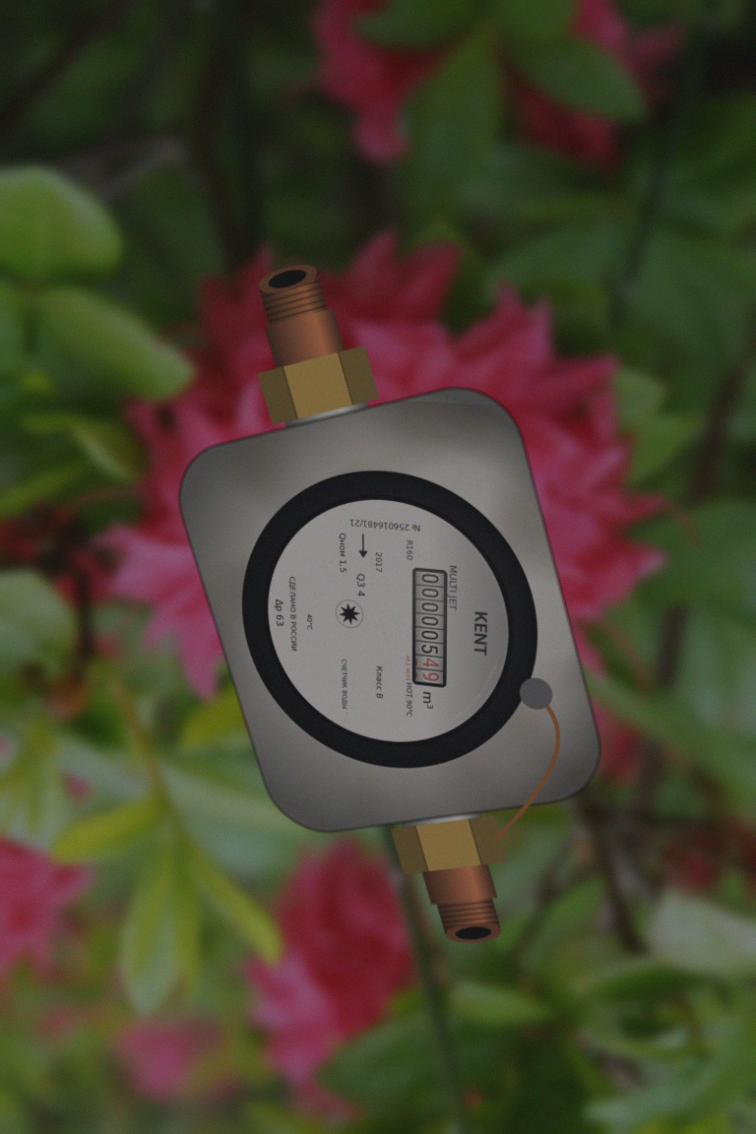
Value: 5.49 m³
